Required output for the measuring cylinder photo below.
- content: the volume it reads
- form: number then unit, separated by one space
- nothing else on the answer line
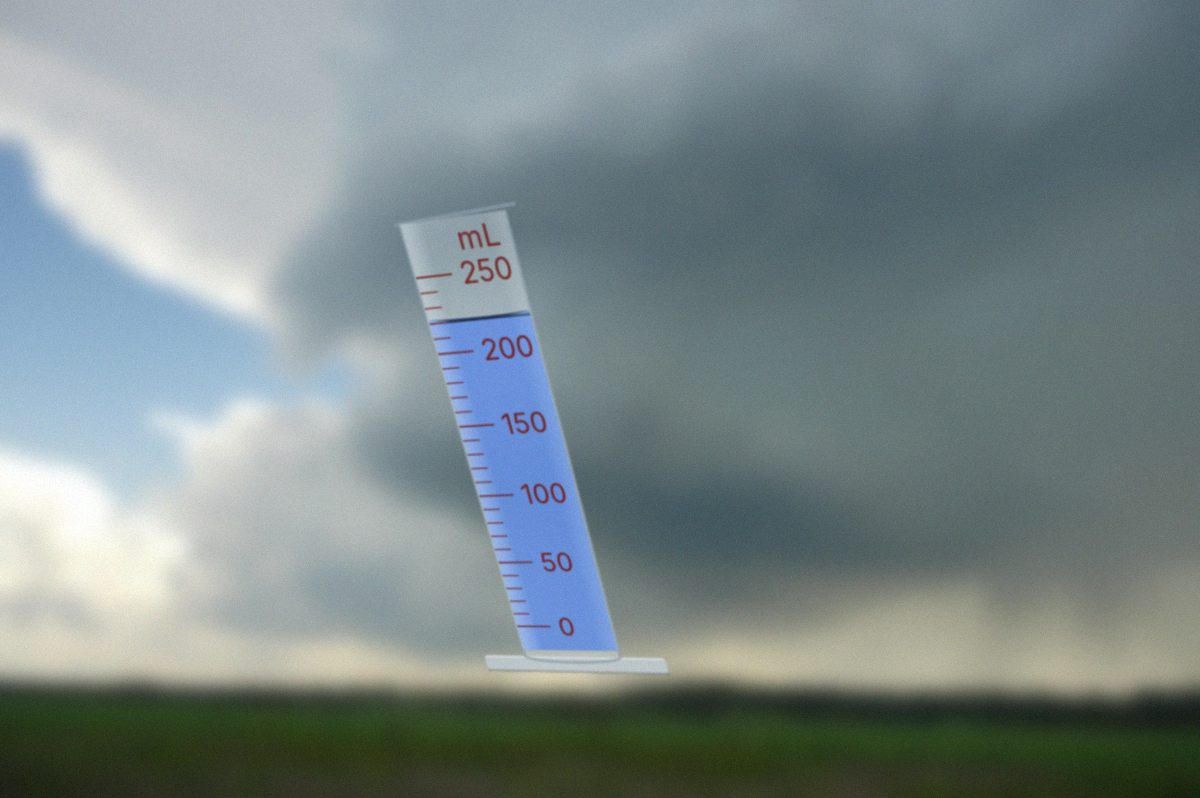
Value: 220 mL
